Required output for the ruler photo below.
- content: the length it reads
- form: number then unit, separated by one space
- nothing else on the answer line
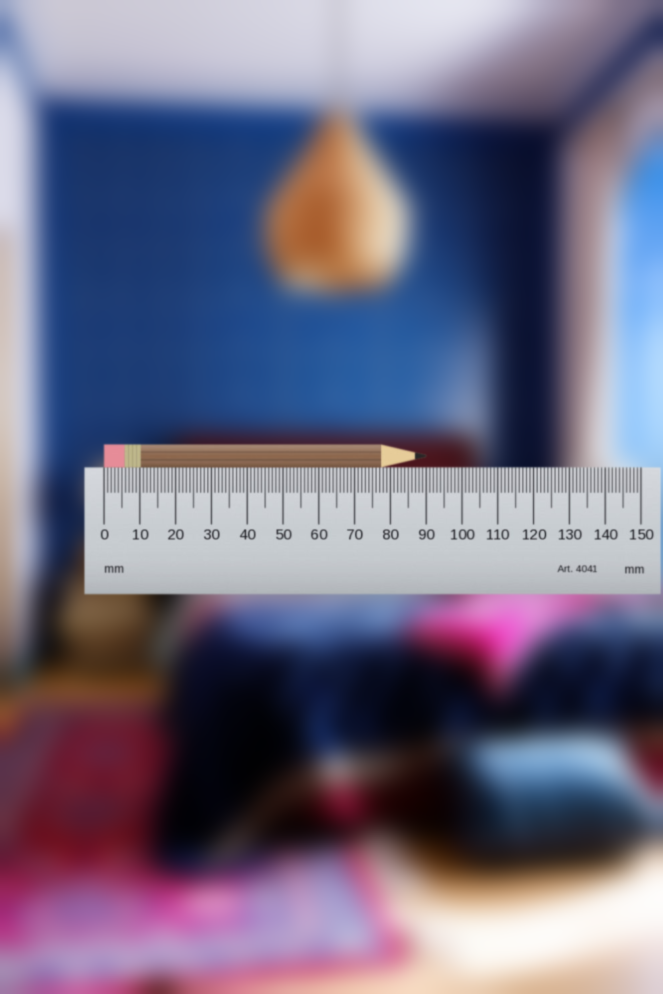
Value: 90 mm
